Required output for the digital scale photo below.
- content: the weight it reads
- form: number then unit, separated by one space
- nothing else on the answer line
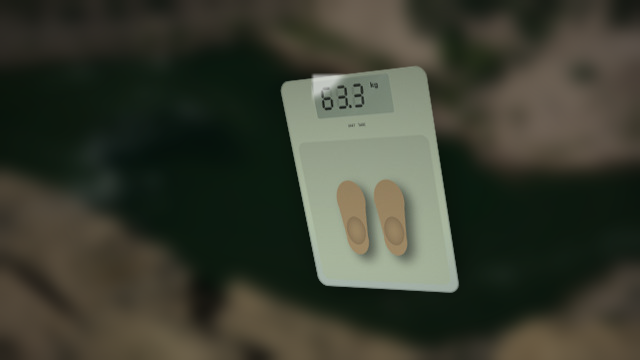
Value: 63.3 kg
